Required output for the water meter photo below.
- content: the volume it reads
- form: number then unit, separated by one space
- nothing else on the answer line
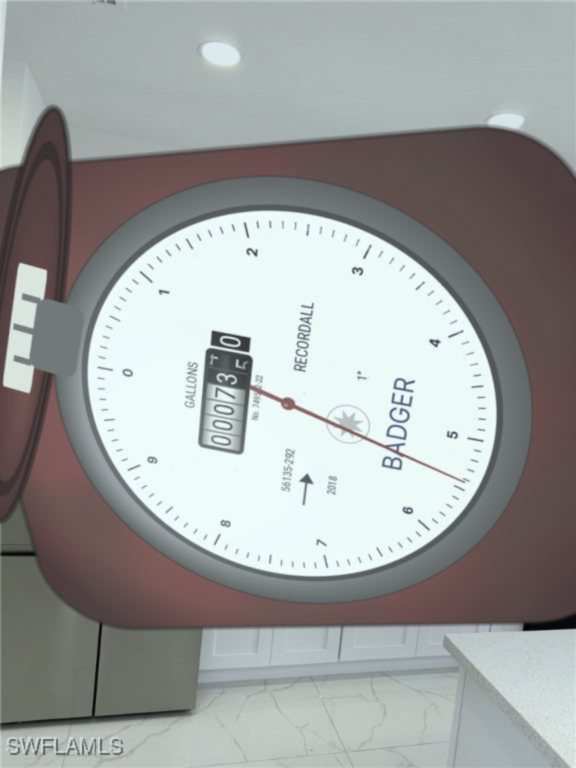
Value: 7345.4 gal
